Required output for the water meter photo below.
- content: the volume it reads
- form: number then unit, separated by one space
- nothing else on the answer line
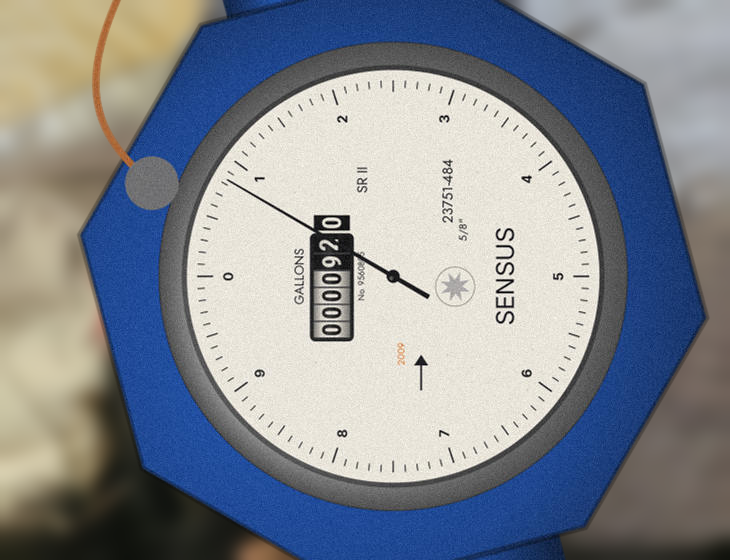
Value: 920.8 gal
